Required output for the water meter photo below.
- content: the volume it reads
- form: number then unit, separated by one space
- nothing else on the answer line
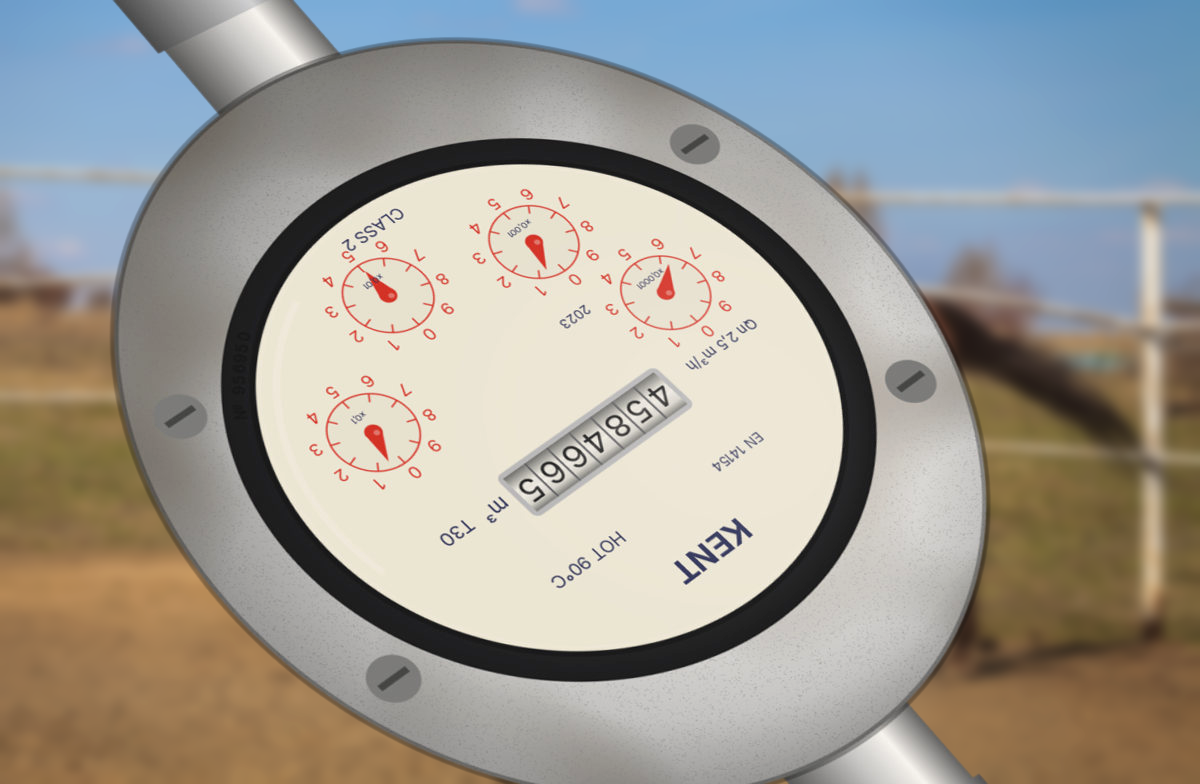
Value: 4584665.0506 m³
